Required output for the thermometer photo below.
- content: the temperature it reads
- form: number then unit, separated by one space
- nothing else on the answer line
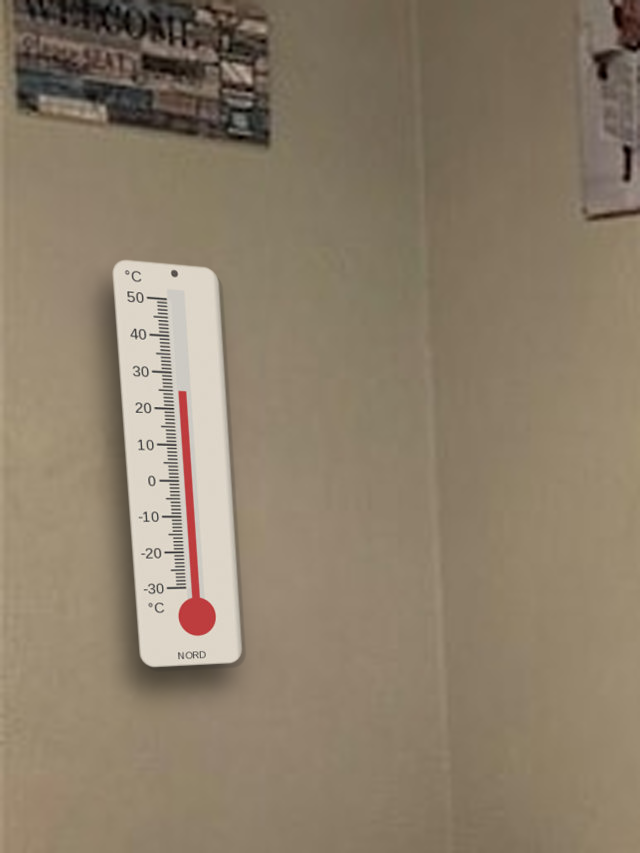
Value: 25 °C
